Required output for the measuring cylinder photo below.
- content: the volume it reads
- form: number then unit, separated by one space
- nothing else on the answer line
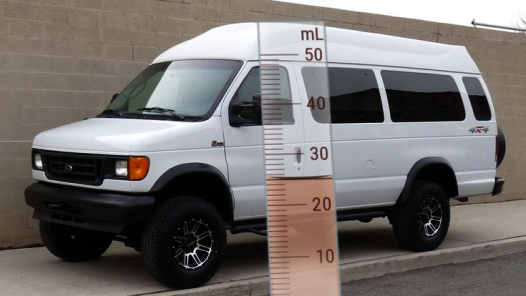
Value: 25 mL
